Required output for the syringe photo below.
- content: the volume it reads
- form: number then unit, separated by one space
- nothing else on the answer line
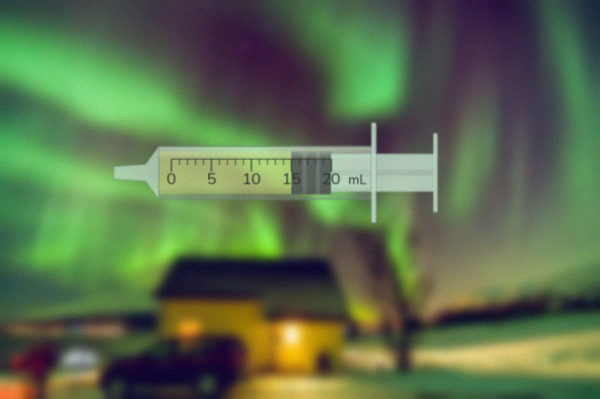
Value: 15 mL
